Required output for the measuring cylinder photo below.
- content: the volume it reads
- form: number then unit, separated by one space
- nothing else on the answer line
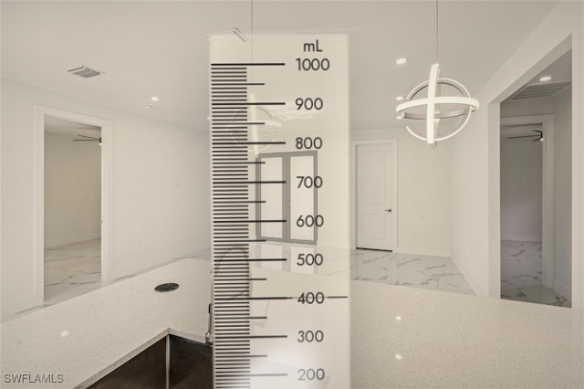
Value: 400 mL
